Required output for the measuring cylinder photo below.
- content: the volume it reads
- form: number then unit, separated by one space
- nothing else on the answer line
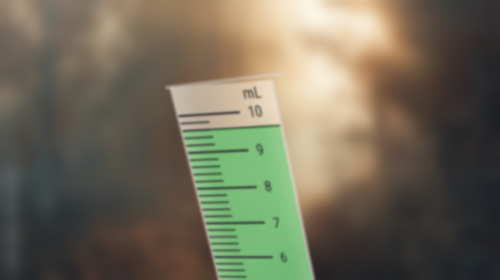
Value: 9.6 mL
